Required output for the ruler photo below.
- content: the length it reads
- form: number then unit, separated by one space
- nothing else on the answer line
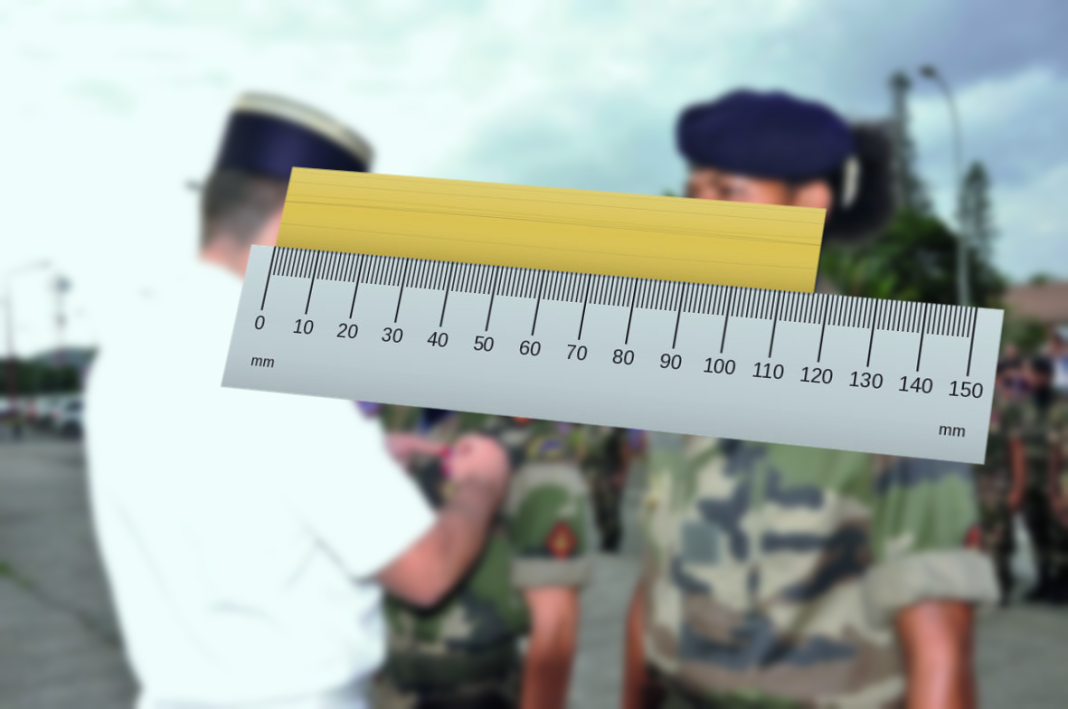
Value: 117 mm
